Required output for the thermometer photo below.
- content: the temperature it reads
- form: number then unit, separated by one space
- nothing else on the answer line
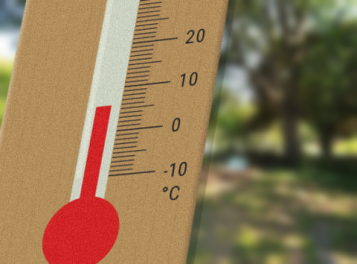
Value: 6 °C
